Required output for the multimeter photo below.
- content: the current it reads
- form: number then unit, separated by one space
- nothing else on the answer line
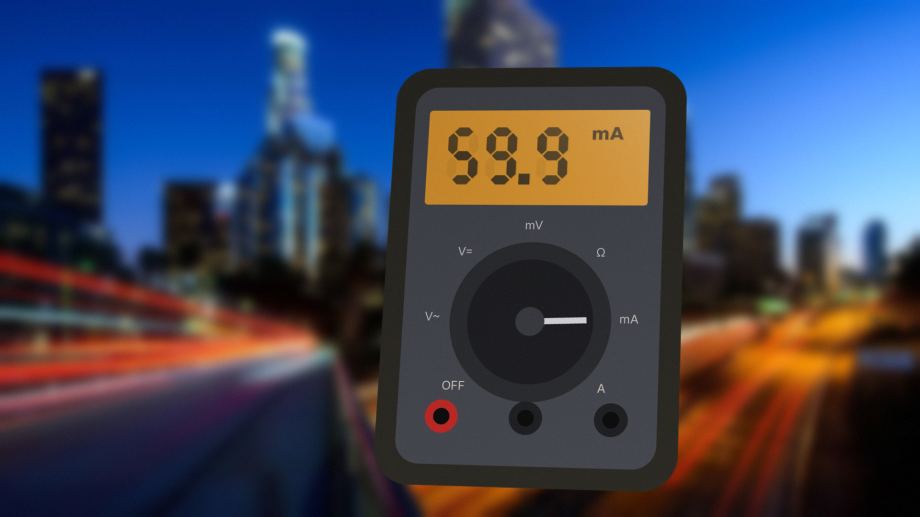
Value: 59.9 mA
